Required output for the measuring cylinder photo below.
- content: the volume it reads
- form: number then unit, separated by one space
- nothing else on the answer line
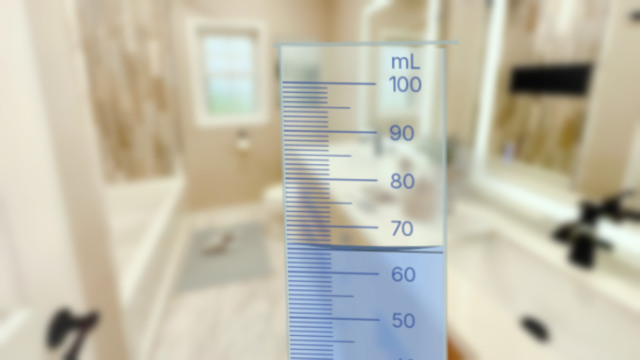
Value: 65 mL
